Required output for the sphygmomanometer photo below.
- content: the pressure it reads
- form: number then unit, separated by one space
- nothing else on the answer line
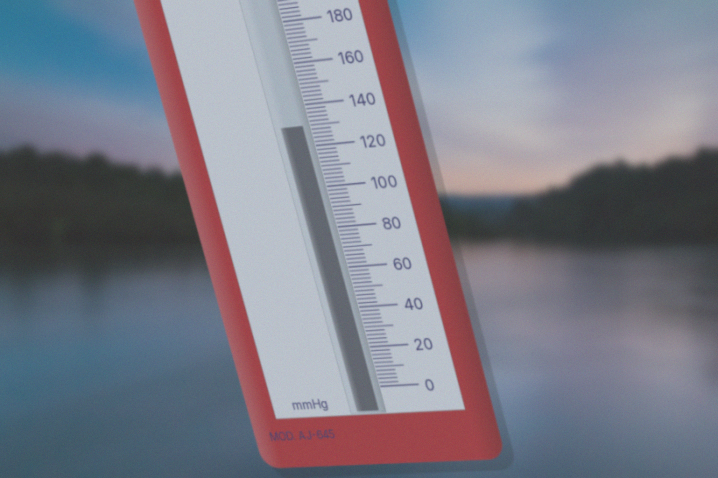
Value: 130 mmHg
